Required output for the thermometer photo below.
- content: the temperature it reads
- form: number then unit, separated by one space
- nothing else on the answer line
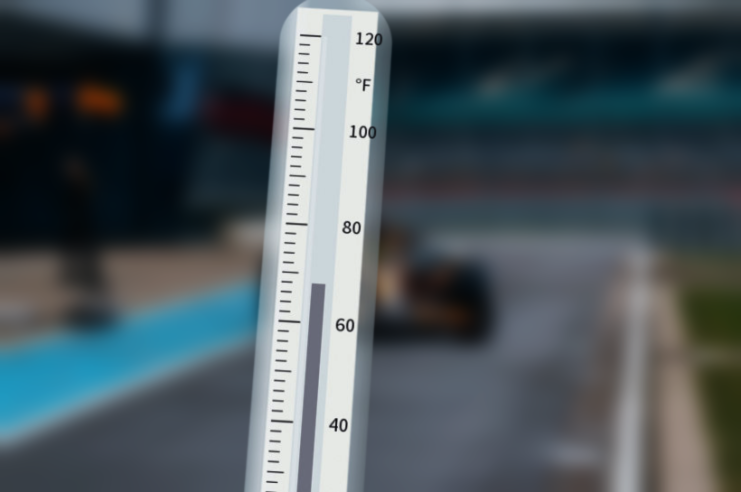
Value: 68 °F
